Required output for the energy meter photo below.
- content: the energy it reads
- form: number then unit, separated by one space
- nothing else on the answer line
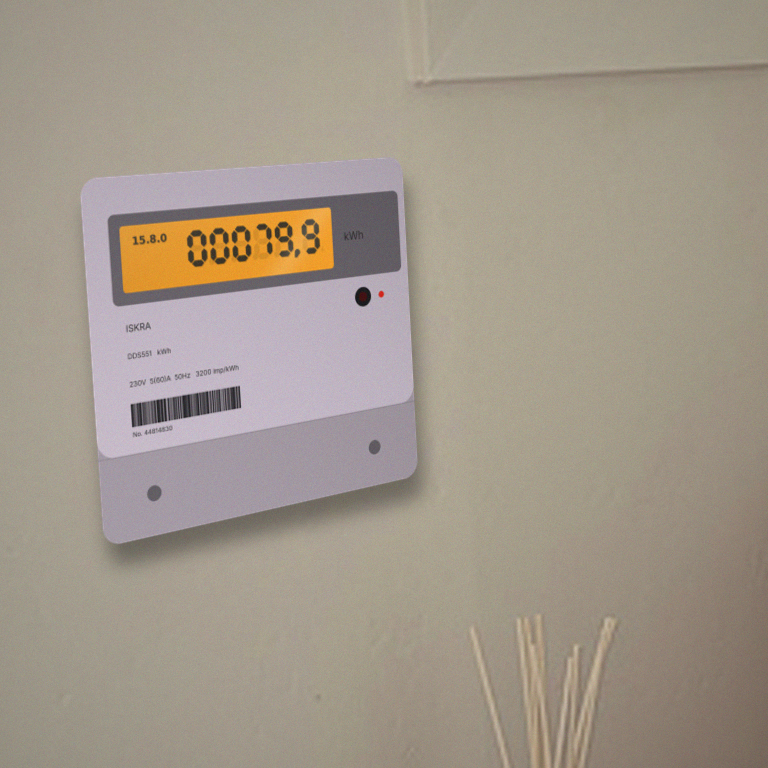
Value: 79.9 kWh
